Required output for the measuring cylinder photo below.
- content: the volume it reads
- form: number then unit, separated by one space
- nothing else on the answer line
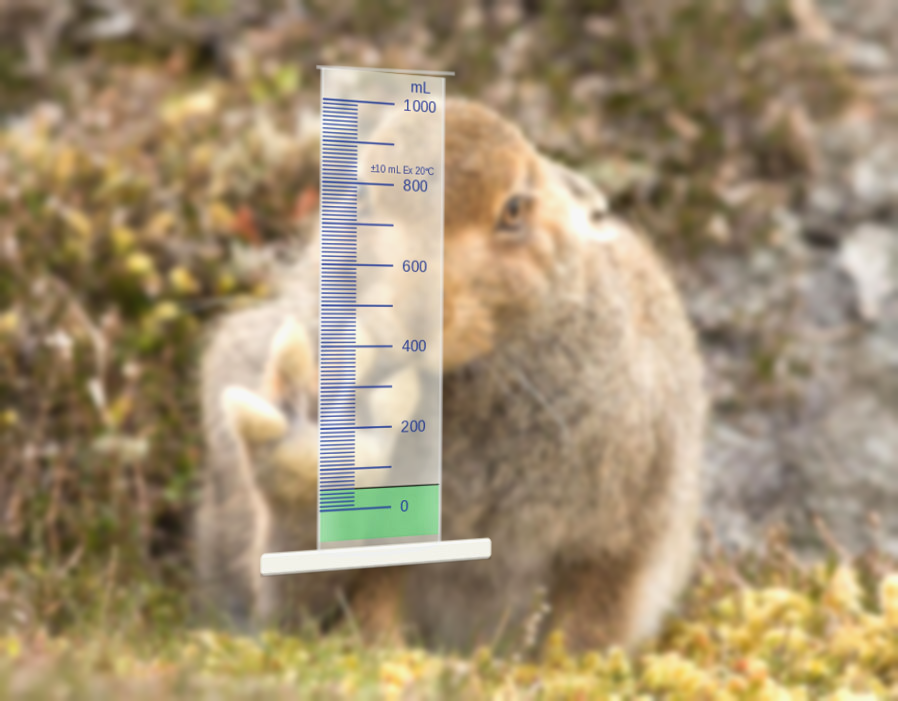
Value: 50 mL
